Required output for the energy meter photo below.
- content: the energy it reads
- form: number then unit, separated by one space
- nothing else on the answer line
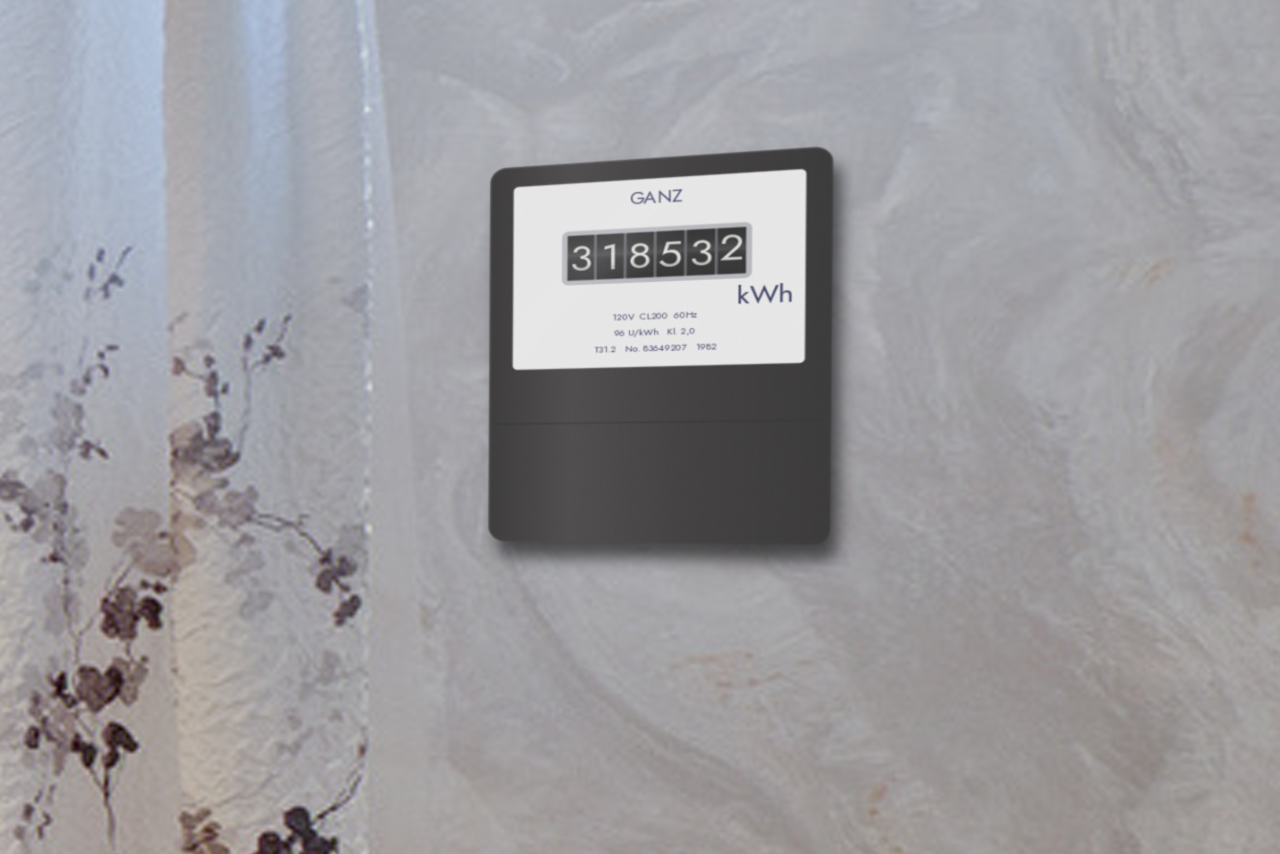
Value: 318532 kWh
